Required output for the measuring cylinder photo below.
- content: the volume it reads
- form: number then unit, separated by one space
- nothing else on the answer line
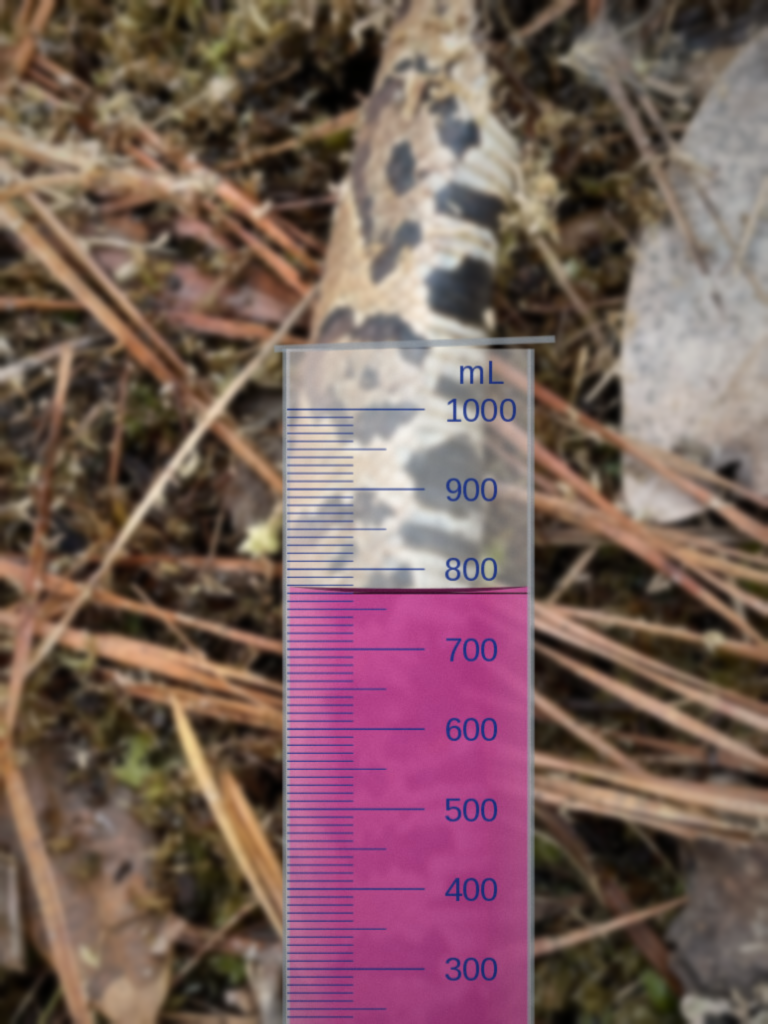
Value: 770 mL
